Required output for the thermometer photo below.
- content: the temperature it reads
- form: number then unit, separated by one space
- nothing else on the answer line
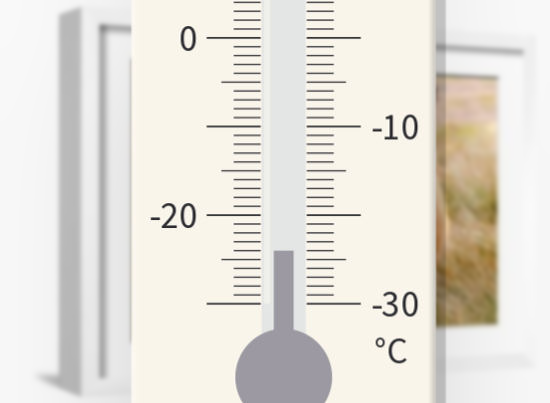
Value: -24 °C
